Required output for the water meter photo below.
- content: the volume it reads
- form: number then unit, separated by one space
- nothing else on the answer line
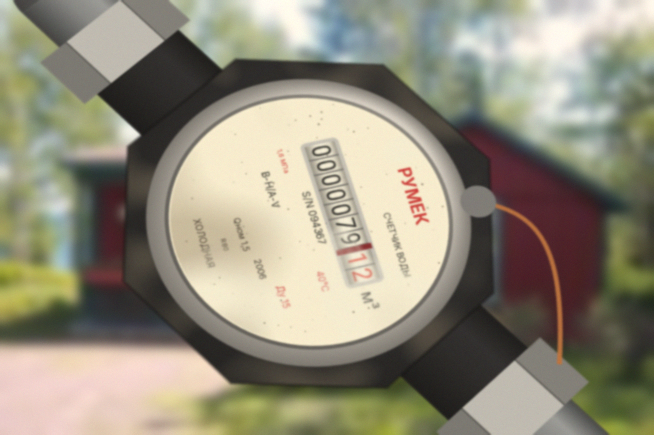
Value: 79.12 m³
